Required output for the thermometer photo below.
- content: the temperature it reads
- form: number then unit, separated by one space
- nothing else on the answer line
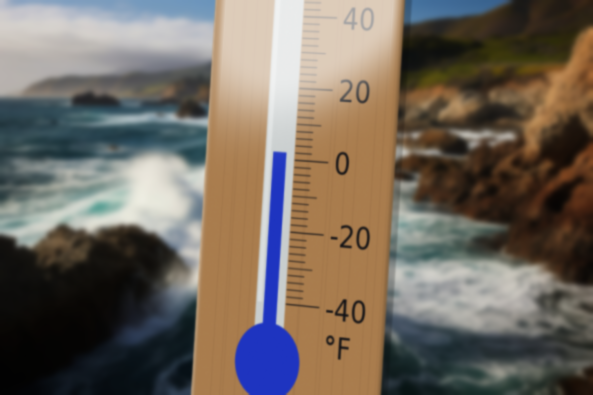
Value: 2 °F
